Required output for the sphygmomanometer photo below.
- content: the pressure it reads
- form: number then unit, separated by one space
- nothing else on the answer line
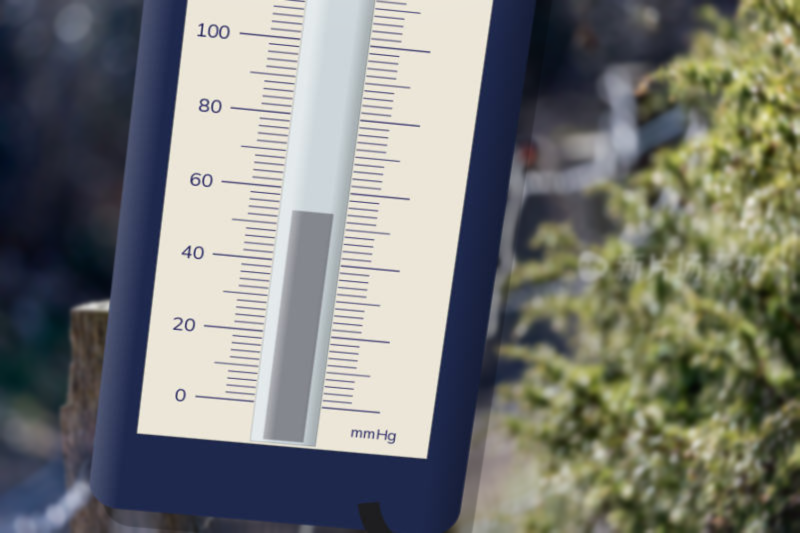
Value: 54 mmHg
